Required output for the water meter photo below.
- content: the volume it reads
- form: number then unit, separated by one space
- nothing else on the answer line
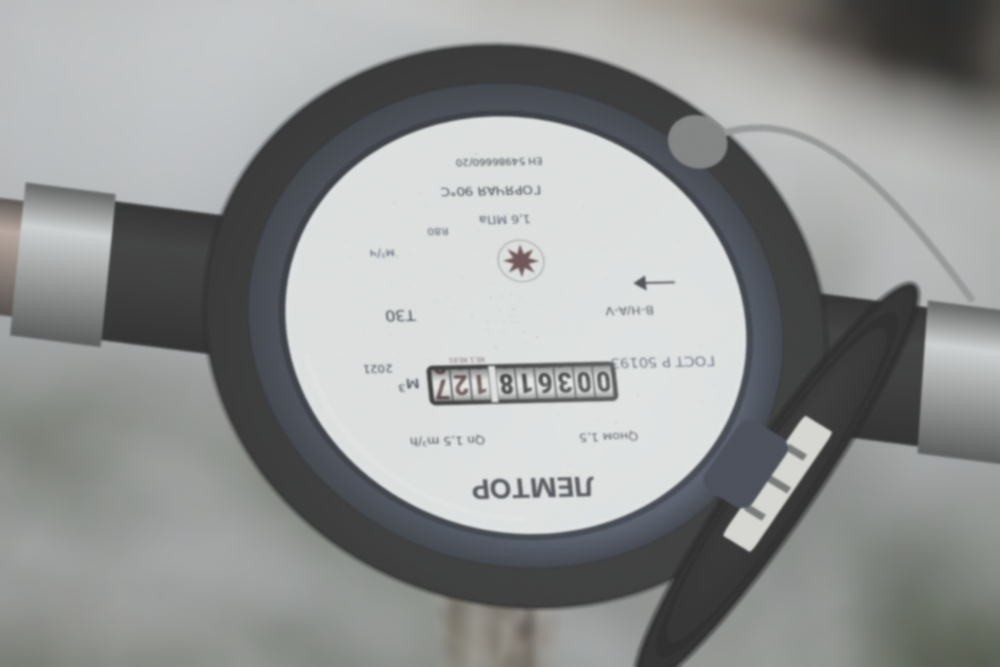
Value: 3618.127 m³
